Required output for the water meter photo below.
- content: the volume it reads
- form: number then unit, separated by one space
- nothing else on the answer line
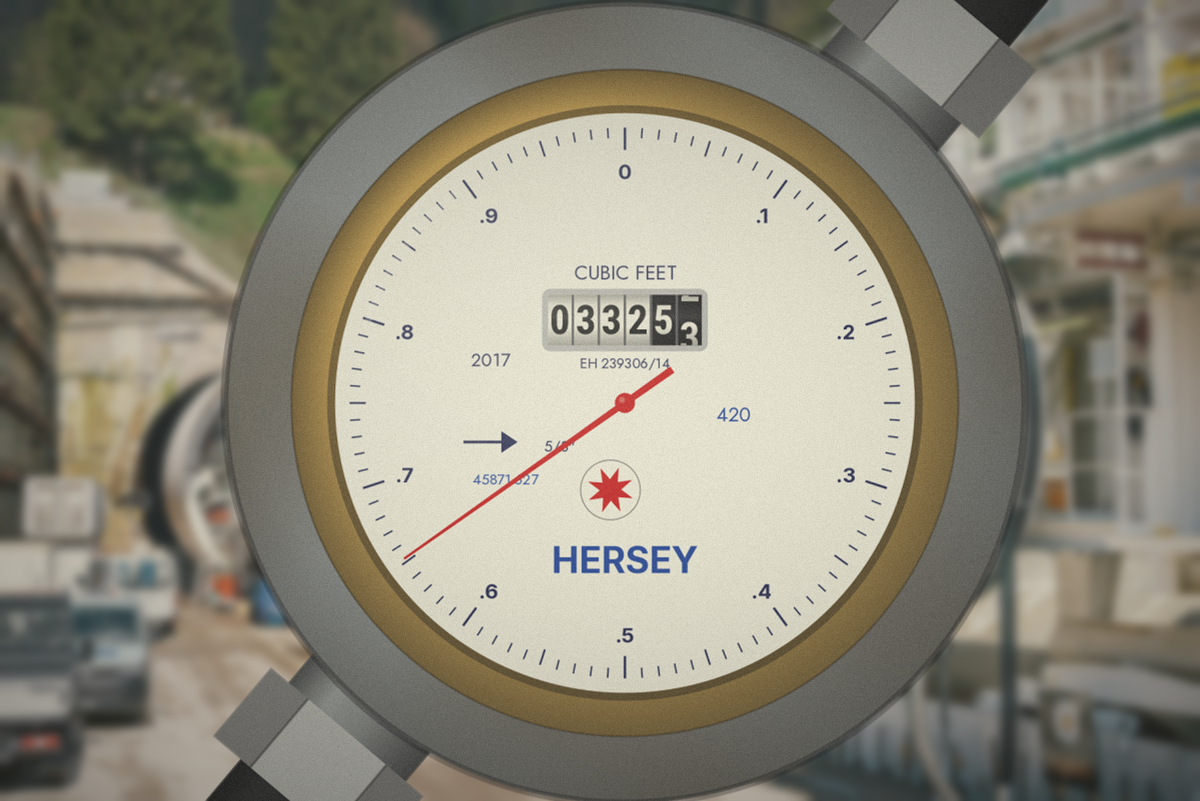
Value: 33252.65 ft³
